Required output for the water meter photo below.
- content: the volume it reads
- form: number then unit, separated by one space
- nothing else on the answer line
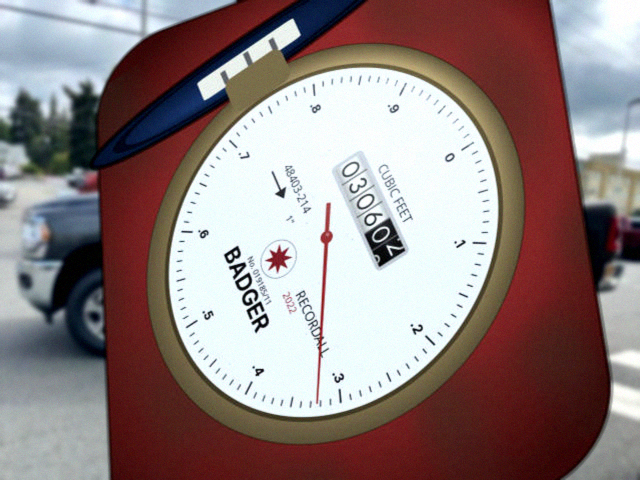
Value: 30602.32 ft³
